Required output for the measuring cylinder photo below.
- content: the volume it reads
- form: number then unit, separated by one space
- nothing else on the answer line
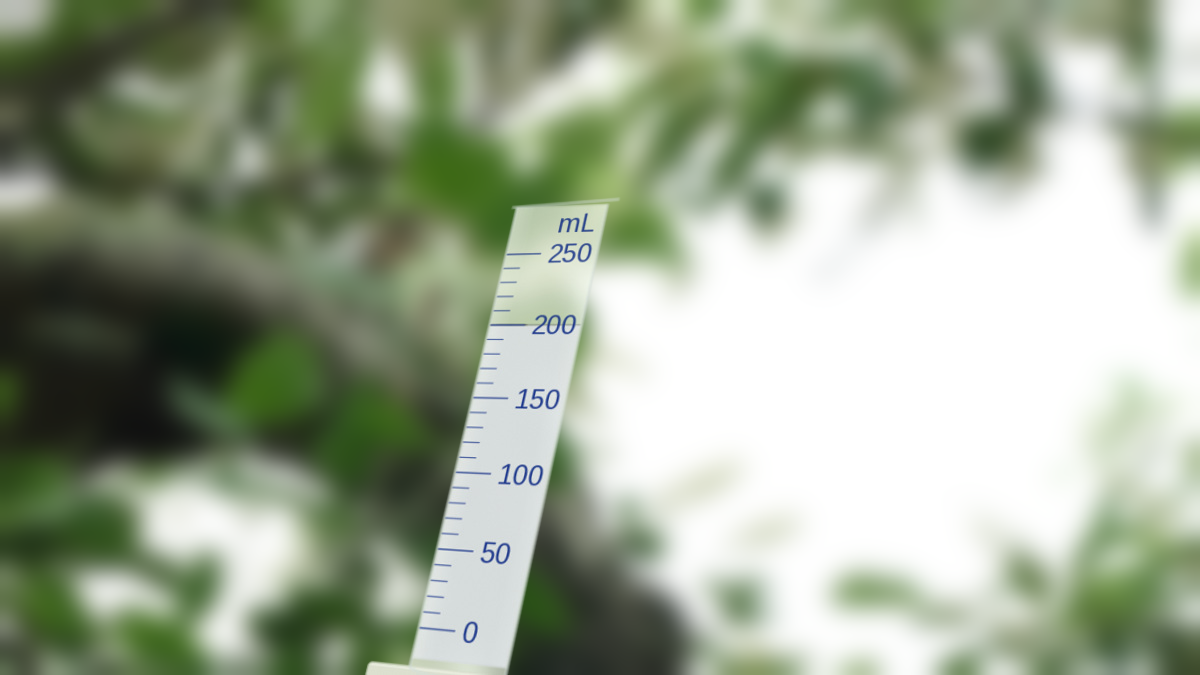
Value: 200 mL
